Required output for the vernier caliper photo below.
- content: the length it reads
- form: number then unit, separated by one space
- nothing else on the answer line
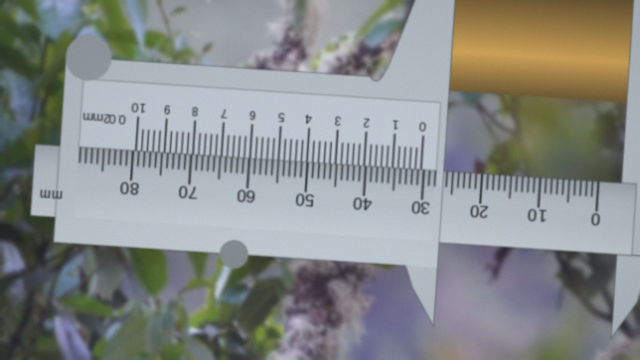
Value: 30.5 mm
